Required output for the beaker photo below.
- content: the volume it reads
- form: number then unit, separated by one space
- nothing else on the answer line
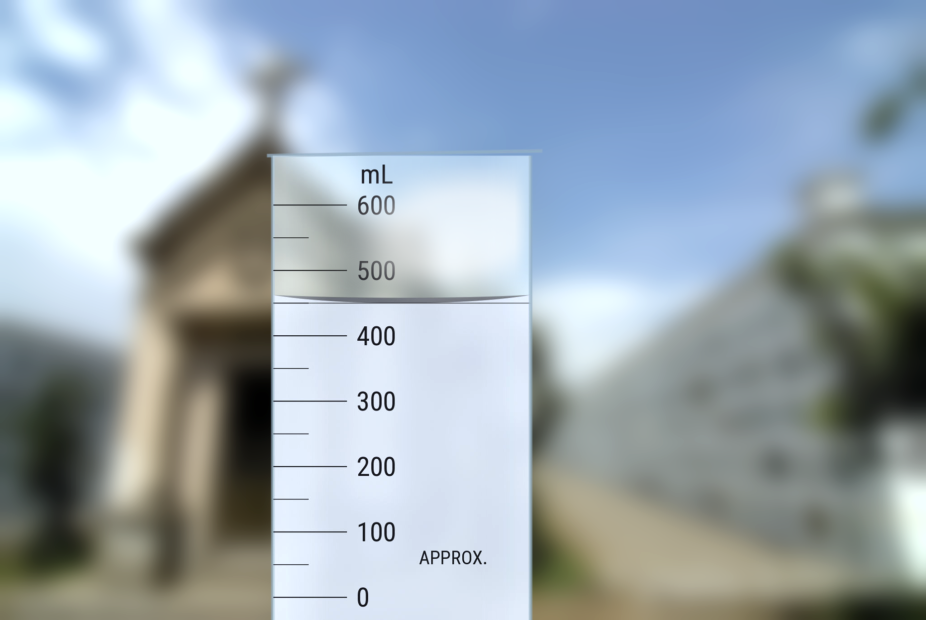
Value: 450 mL
